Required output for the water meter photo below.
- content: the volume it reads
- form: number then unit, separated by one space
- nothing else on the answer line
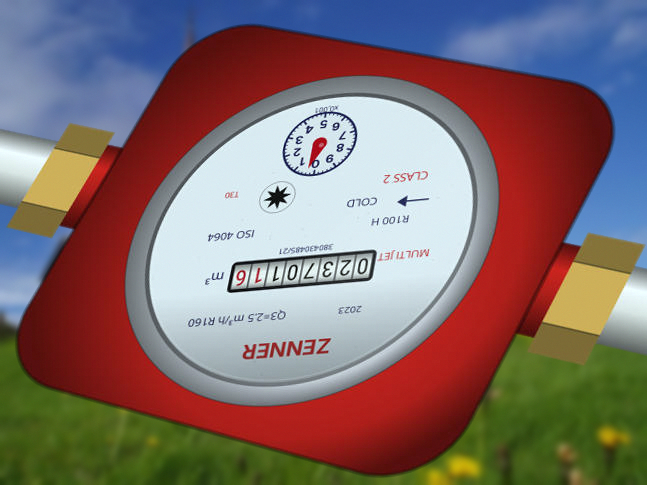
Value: 23701.160 m³
